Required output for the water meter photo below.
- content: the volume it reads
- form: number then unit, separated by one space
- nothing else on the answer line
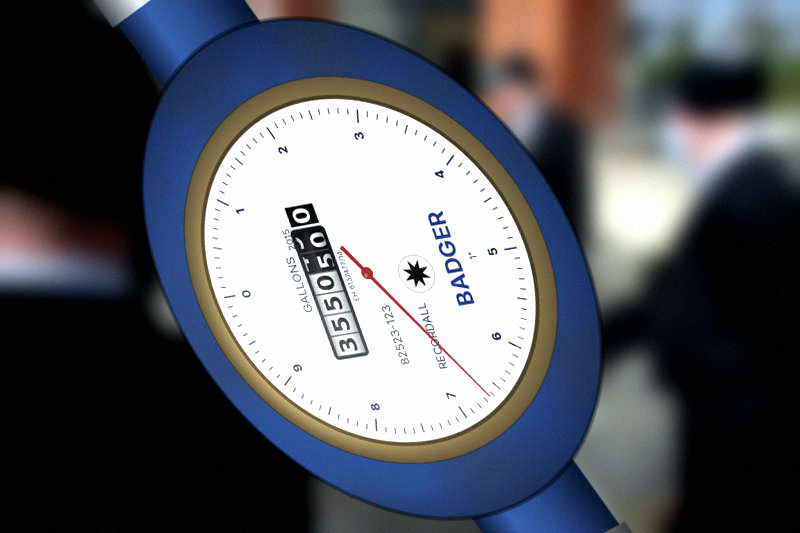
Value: 3550496.6 gal
